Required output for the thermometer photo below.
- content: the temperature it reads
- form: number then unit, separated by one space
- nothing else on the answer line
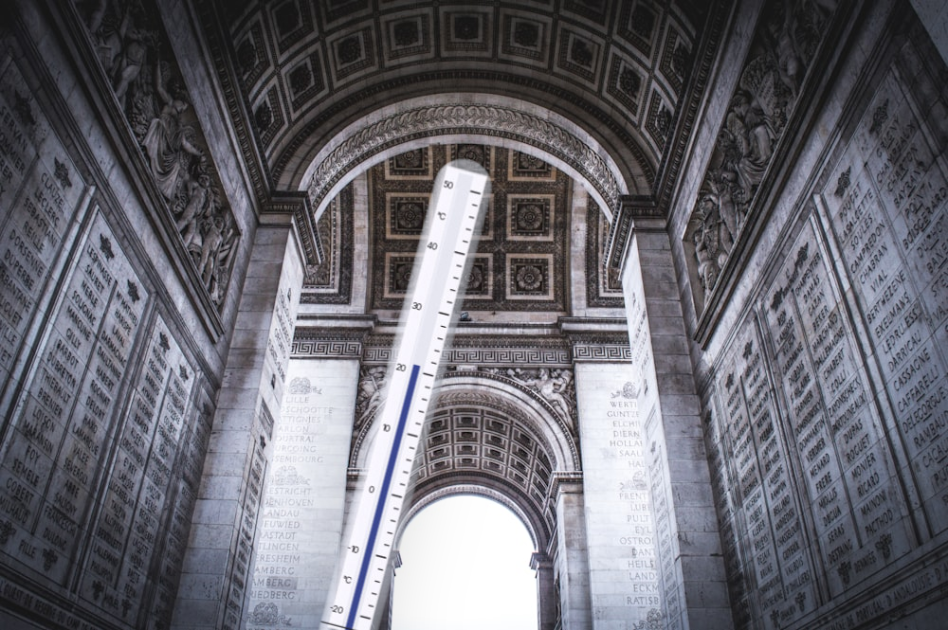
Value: 21 °C
